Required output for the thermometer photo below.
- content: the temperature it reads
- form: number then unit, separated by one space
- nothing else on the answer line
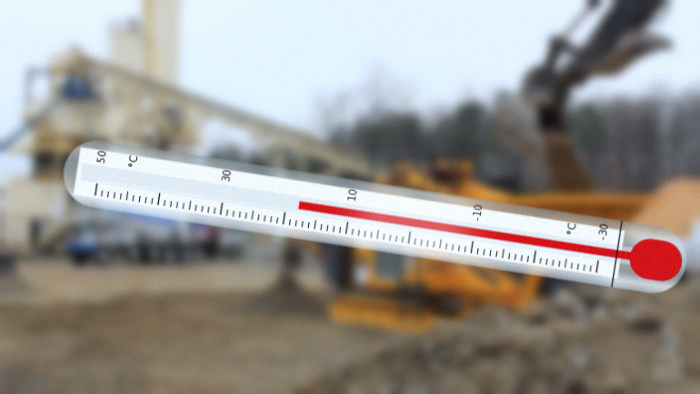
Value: 18 °C
